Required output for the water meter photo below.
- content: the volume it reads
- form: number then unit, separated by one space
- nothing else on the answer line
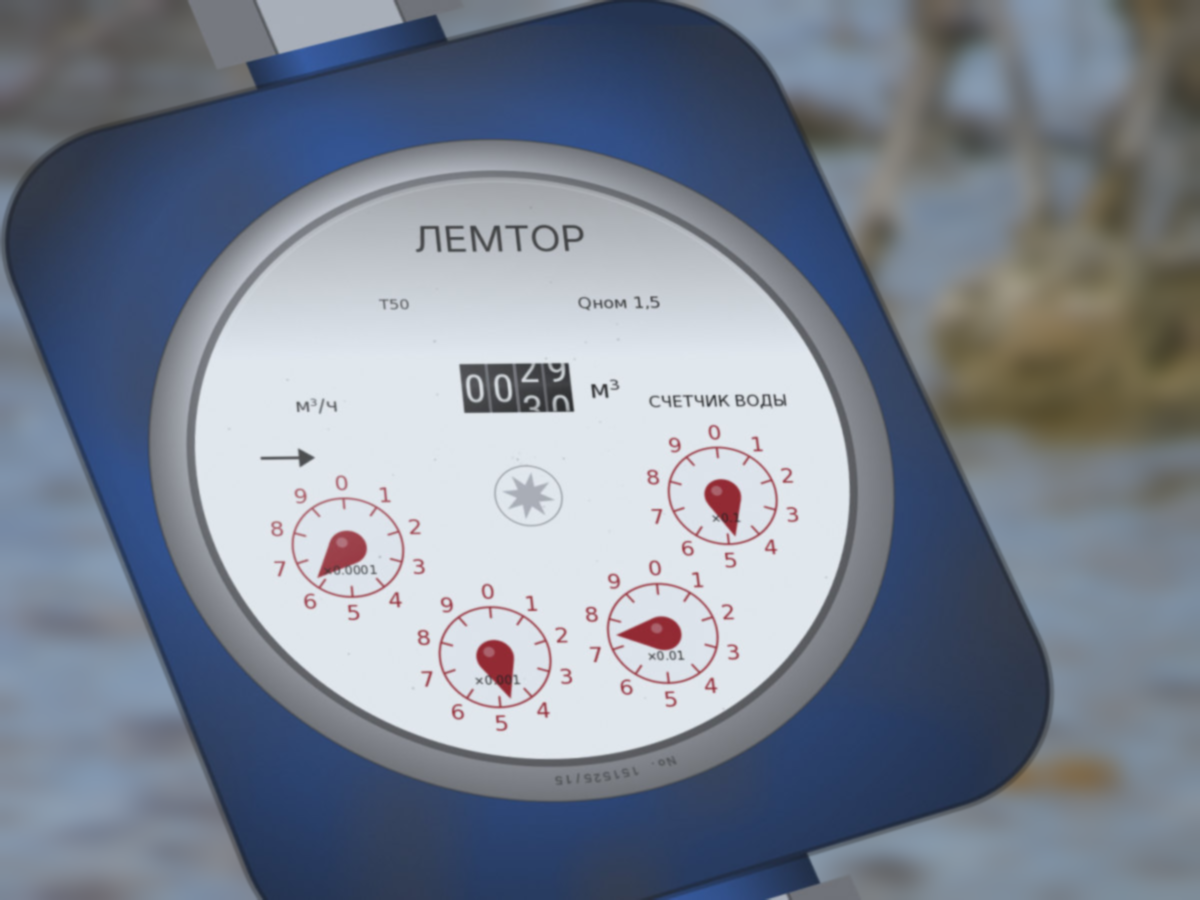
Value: 29.4746 m³
